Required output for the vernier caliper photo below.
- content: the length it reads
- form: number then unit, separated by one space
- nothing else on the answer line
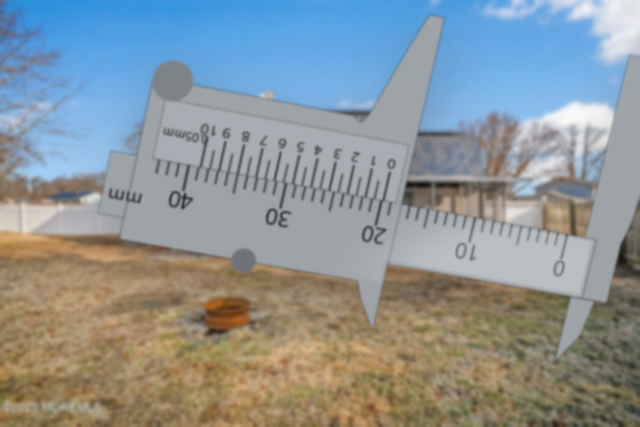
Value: 19.8 mm
